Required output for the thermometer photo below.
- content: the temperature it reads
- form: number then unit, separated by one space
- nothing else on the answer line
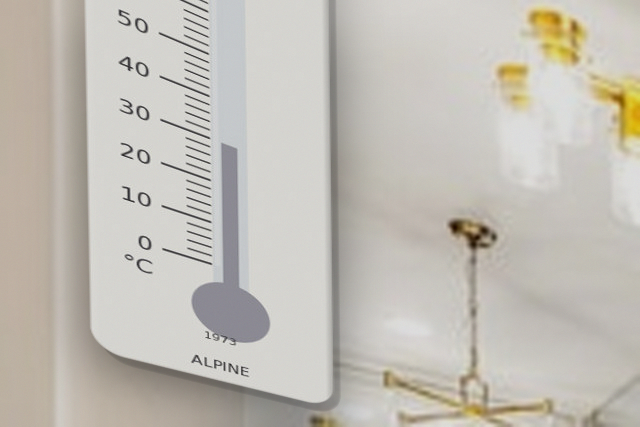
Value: 30 °C
